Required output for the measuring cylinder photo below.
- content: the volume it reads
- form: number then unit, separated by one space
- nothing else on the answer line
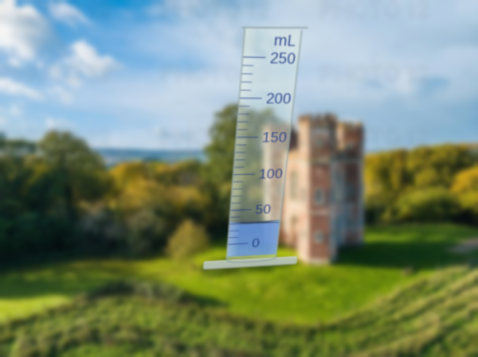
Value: 30 mL
